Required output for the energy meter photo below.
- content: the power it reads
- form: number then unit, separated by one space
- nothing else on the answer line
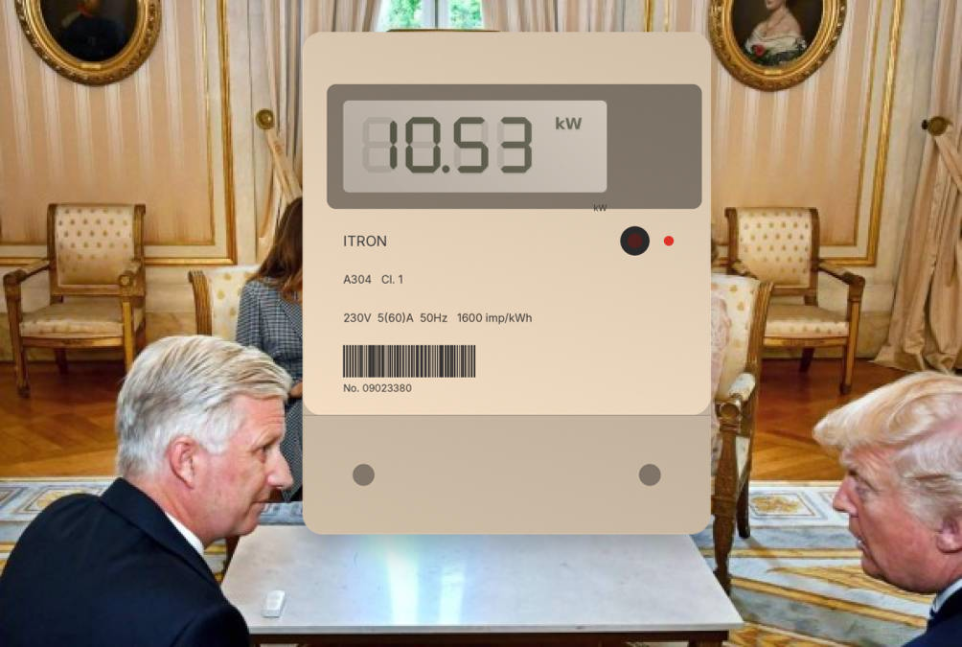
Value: 10.53 kW
